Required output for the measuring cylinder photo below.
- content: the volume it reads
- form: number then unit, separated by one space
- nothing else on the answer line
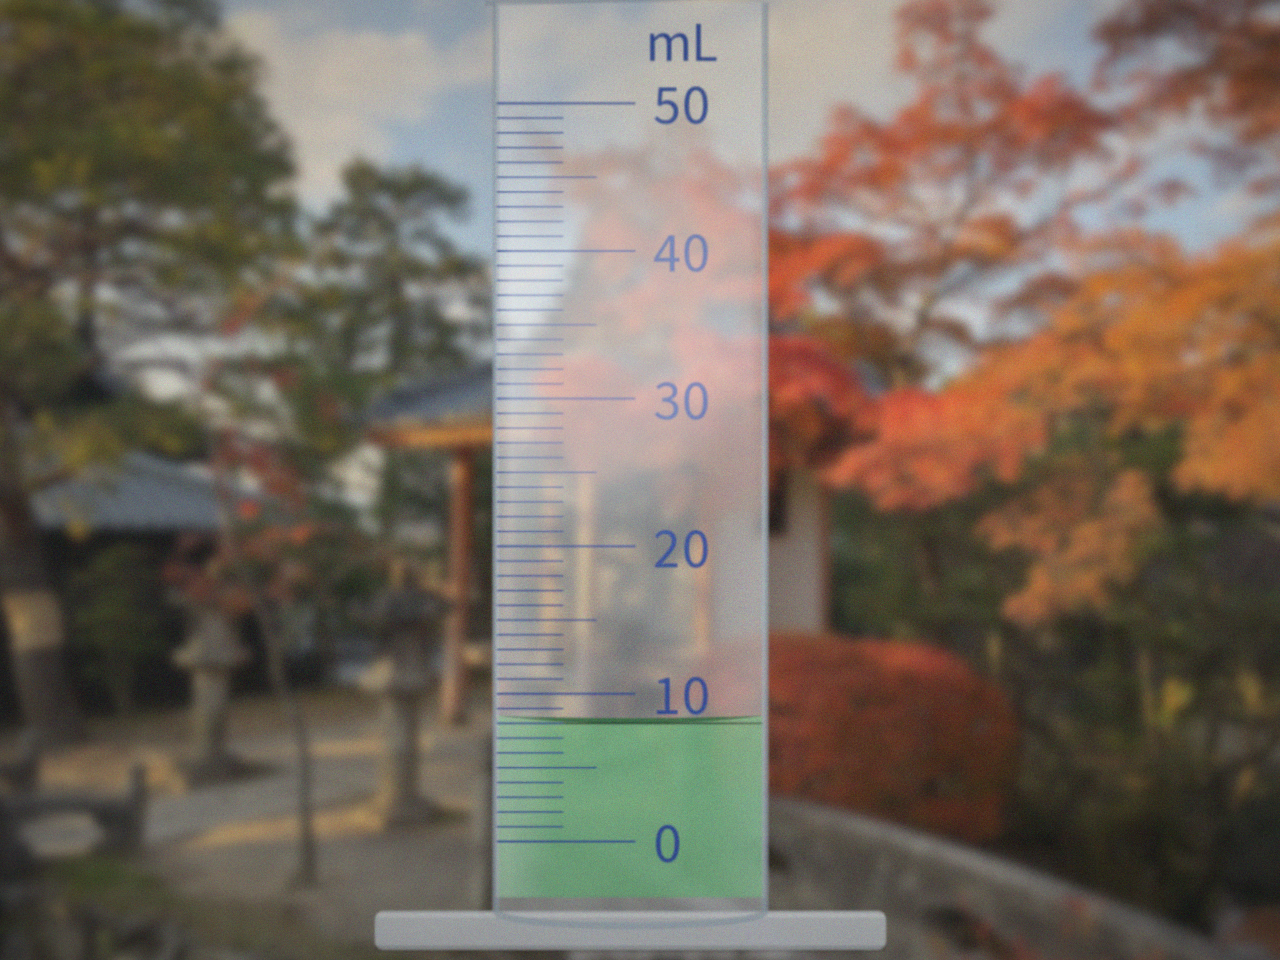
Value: 8 mL
